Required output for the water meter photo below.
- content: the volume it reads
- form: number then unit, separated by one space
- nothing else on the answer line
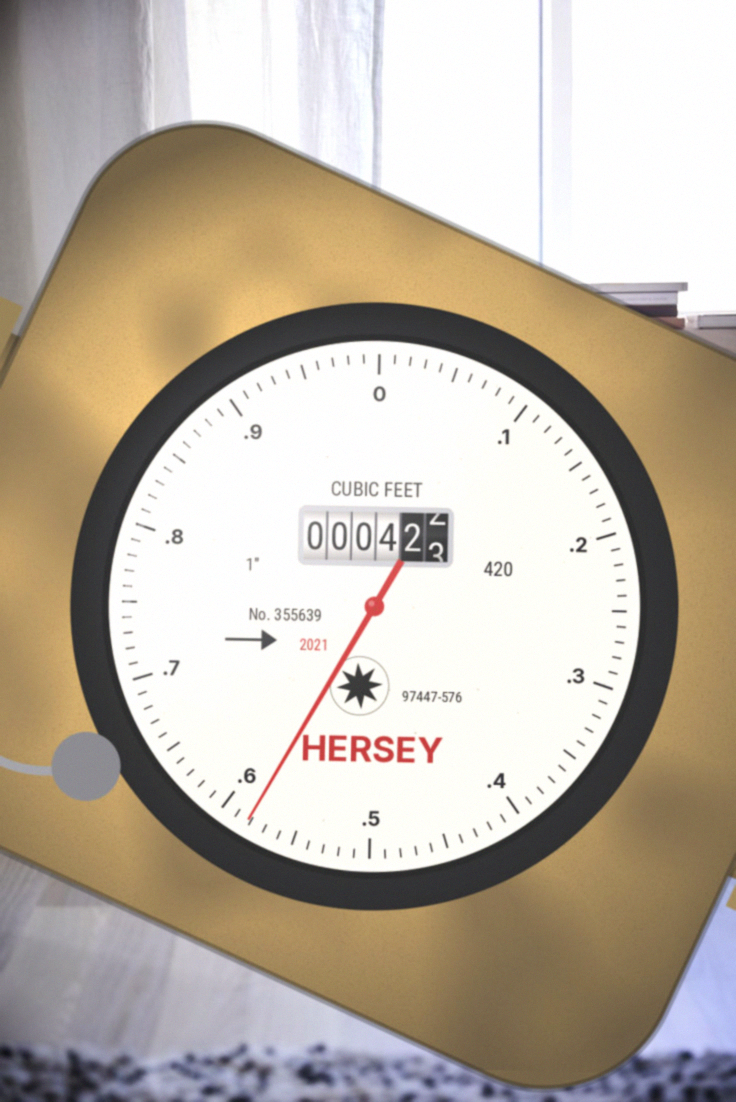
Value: 422.58 ft³
